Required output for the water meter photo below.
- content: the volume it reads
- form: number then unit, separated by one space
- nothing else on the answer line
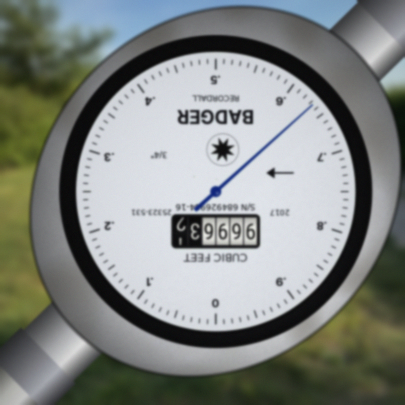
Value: 969631.63 ft³
